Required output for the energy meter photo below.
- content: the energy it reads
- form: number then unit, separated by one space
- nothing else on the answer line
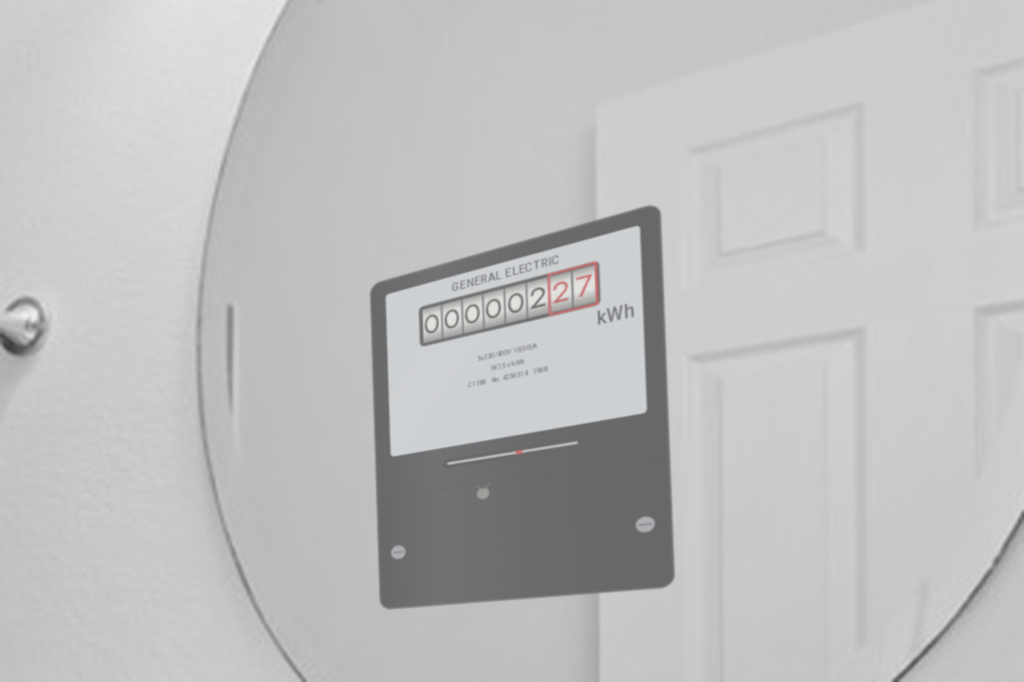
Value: 2.27 kWh
